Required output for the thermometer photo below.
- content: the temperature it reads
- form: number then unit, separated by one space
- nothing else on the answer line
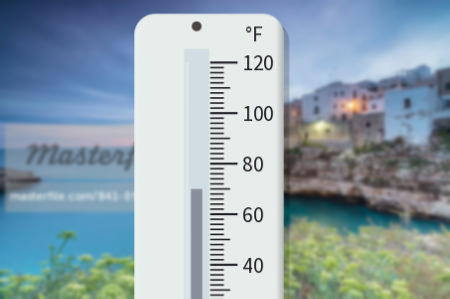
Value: 70 °F
